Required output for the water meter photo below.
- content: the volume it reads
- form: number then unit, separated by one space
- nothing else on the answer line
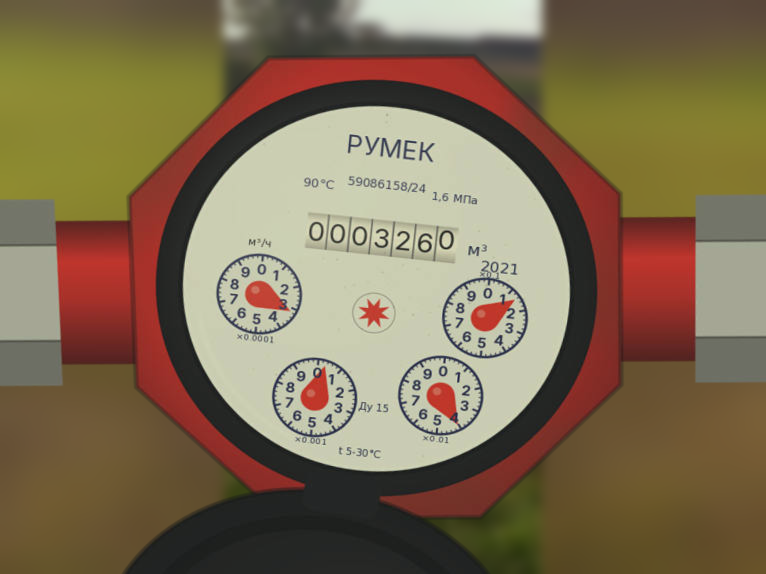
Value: 3260.1403 m³
